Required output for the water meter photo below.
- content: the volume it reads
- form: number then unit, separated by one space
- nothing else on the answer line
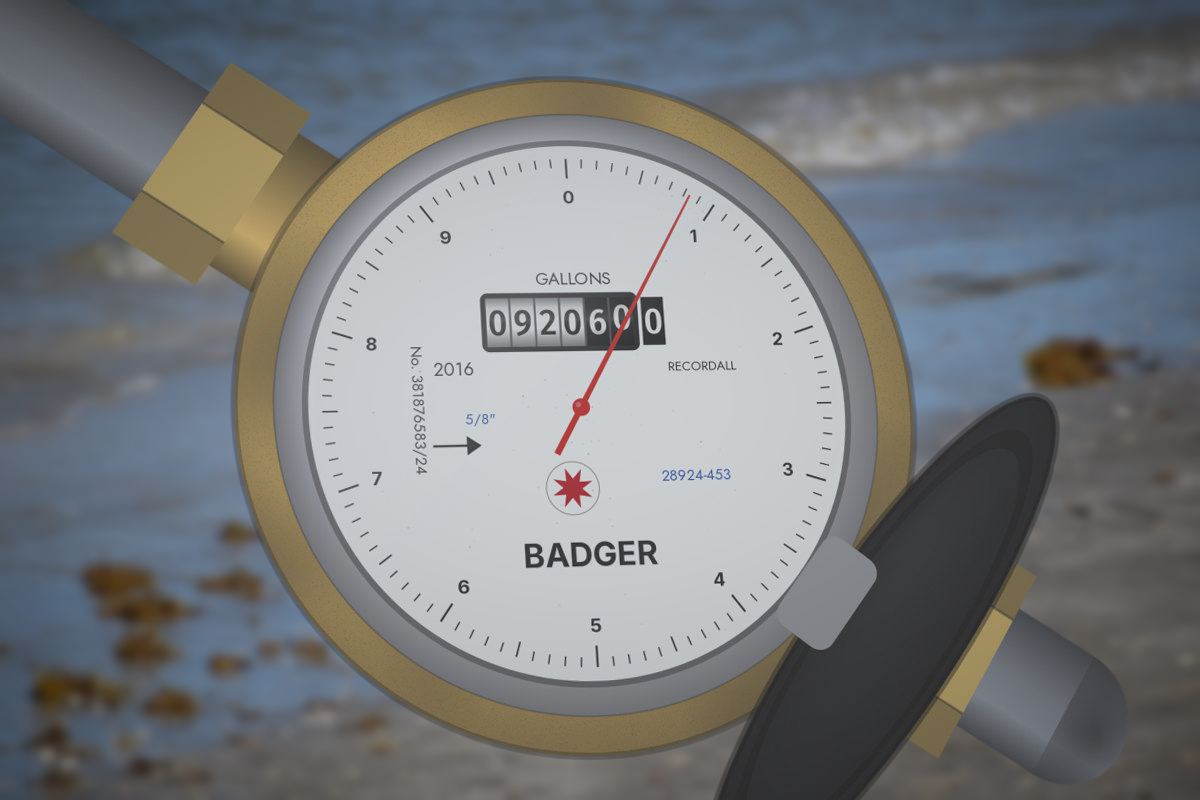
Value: 920600.8 gal
